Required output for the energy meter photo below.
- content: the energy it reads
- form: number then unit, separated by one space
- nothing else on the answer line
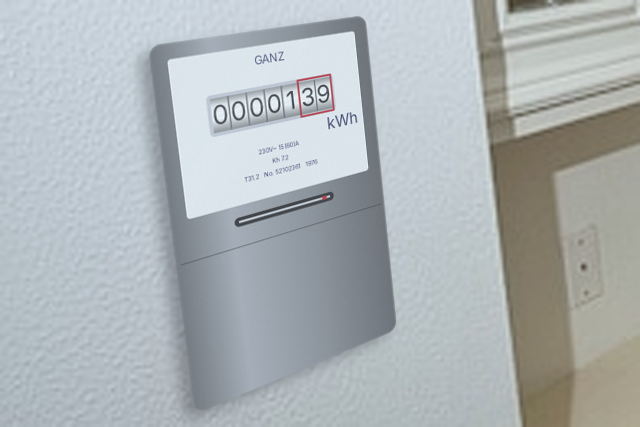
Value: 1.39 kWh
